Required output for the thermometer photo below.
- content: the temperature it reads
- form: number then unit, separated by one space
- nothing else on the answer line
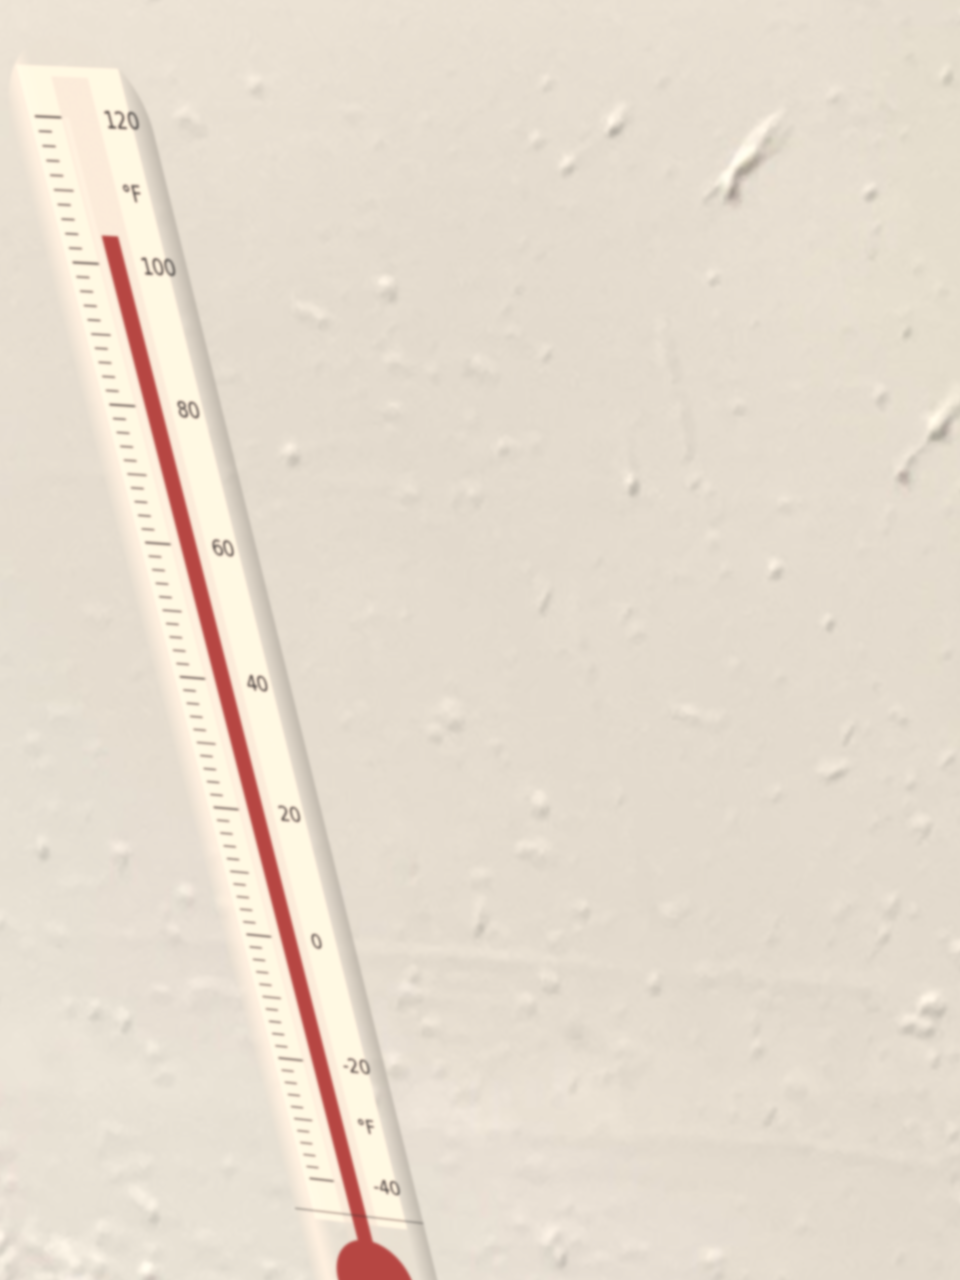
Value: 104 °F
